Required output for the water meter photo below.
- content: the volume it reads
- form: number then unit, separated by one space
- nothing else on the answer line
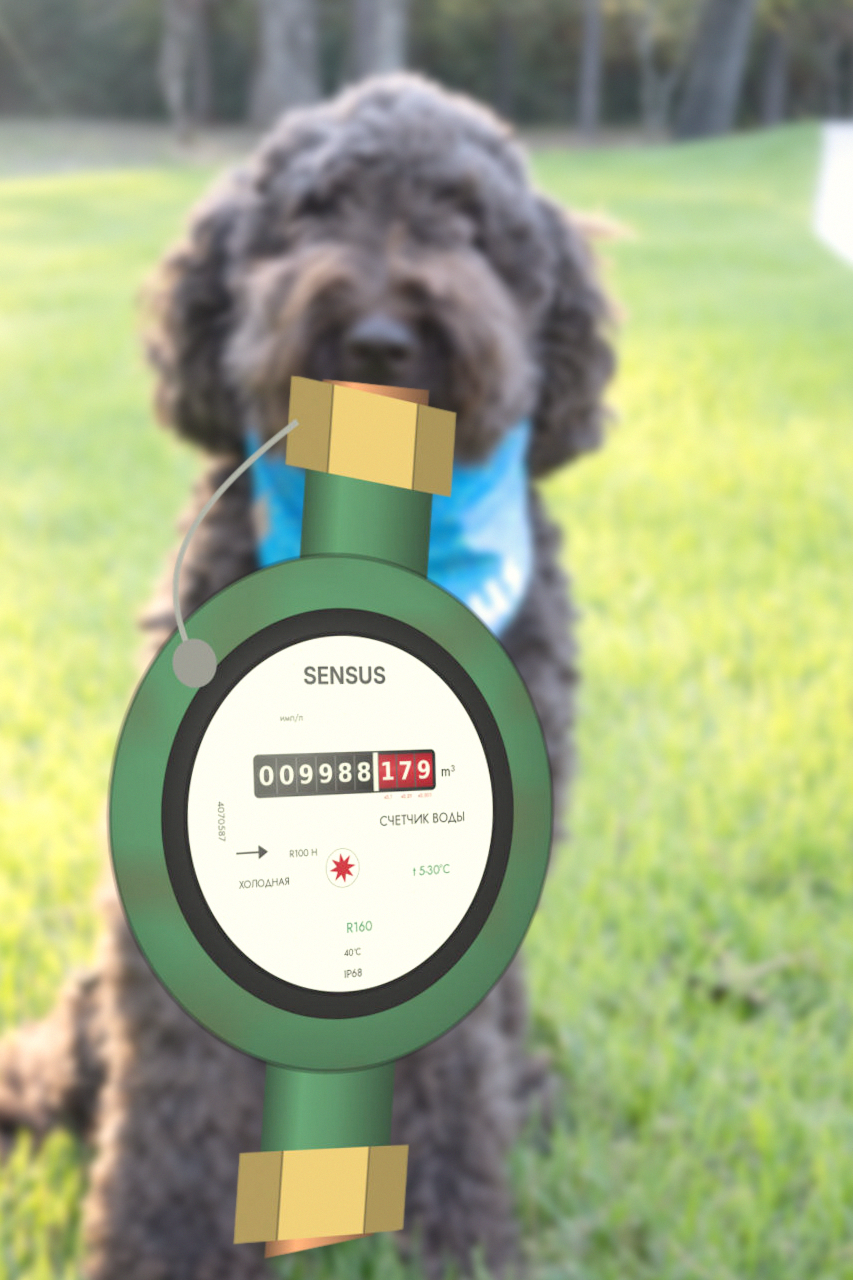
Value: 9988.179 m³
